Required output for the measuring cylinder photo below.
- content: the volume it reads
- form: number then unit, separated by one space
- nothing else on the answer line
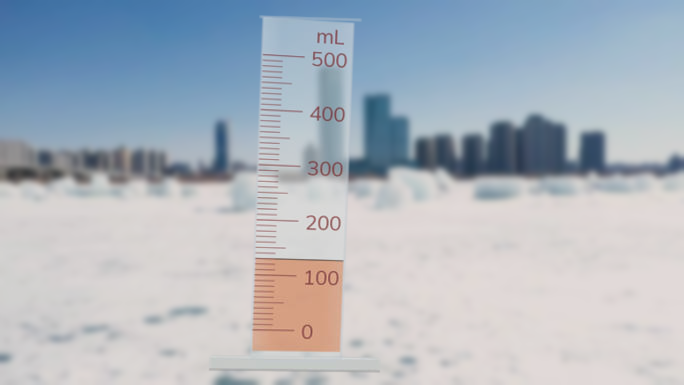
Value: 130 mL
